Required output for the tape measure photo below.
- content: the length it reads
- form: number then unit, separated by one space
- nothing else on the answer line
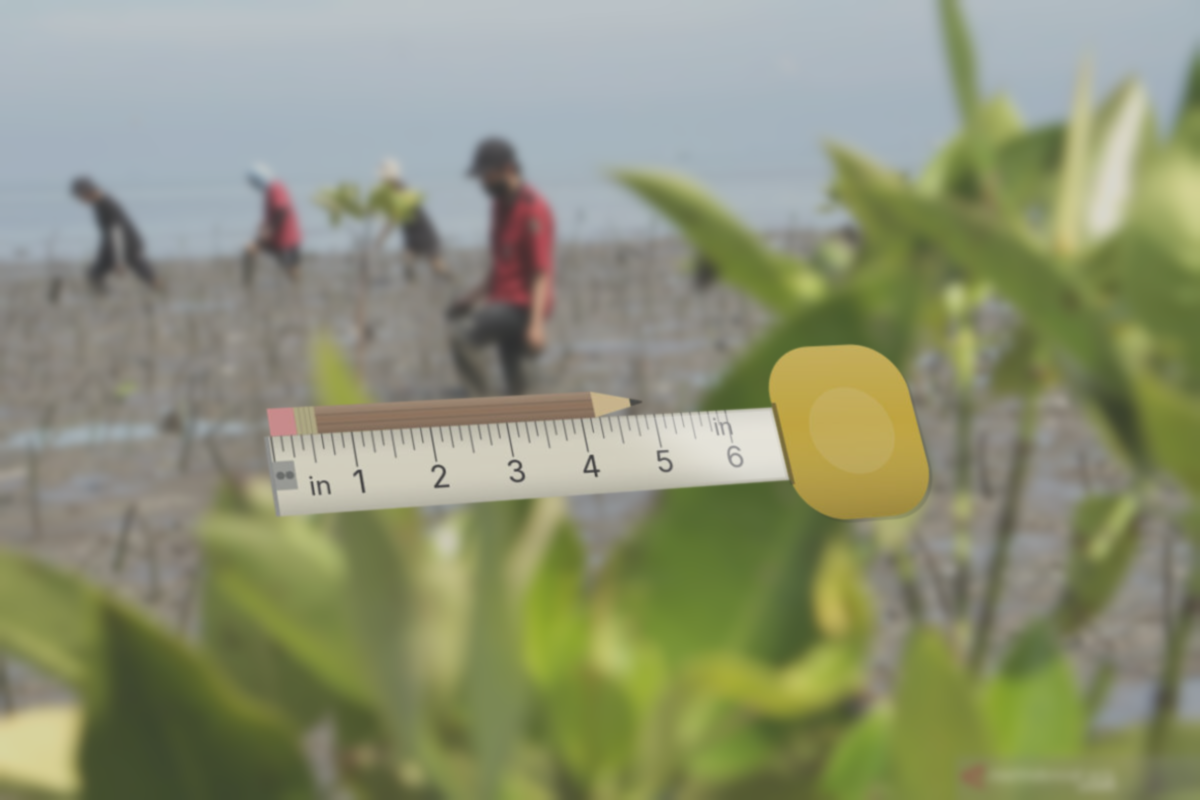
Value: 4.875 in
